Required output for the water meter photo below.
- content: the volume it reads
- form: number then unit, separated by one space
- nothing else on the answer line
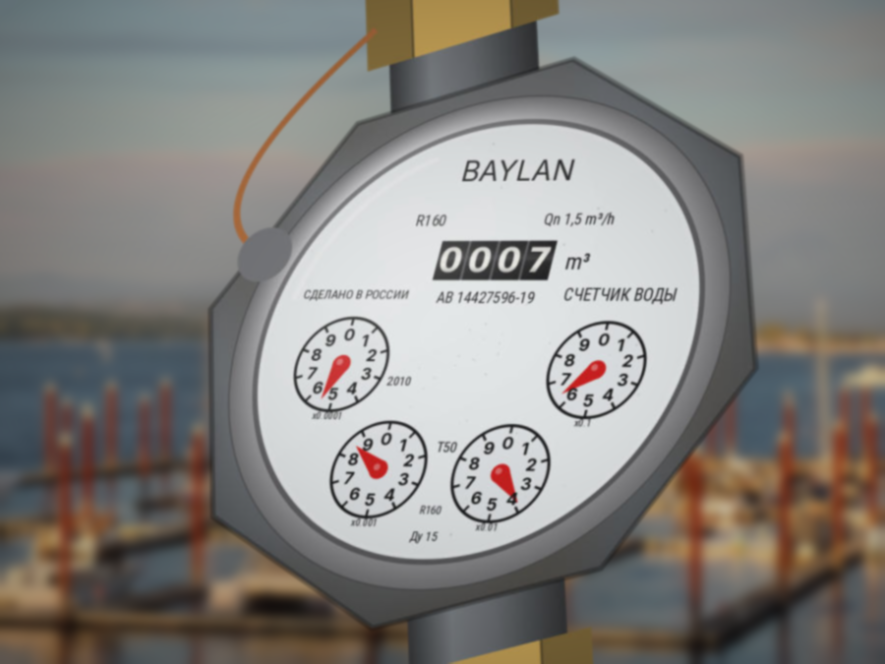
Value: 7.6385 m³
